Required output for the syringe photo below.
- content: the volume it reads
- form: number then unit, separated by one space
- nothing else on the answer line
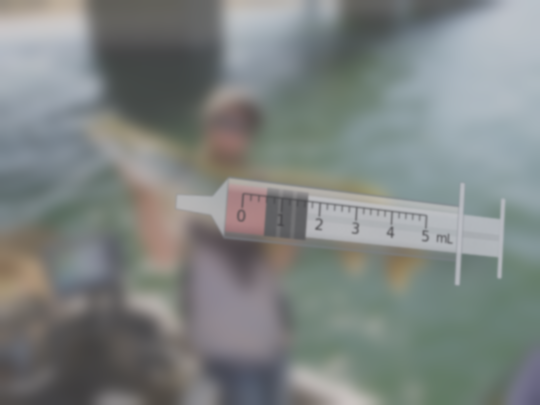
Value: 0.6 mL
